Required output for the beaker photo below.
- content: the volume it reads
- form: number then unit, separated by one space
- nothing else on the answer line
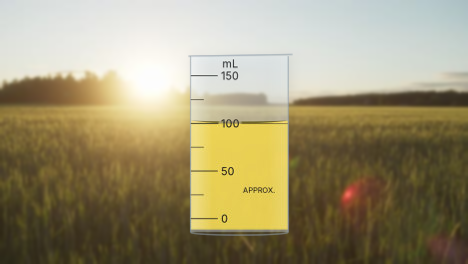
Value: 100 mL
